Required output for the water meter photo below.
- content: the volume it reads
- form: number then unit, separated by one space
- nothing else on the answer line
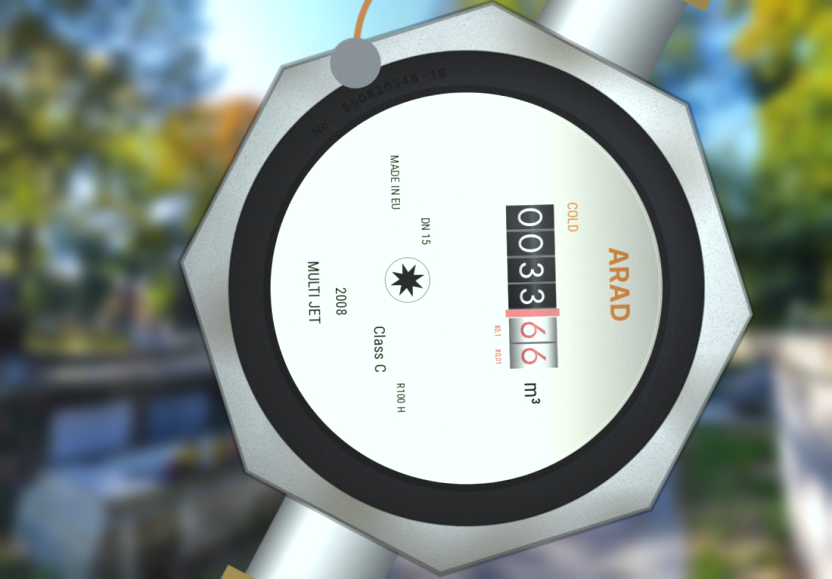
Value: 33.66 m³
